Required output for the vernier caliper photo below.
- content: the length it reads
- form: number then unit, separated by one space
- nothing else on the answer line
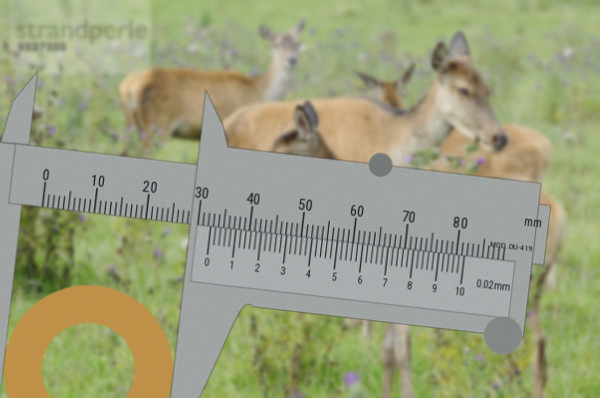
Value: 32.5 mm
